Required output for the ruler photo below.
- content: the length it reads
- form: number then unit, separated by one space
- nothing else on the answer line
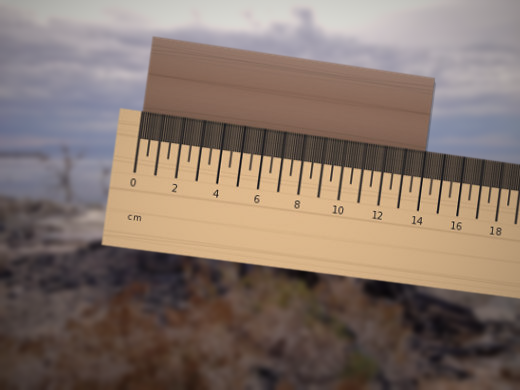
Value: 14 cm
